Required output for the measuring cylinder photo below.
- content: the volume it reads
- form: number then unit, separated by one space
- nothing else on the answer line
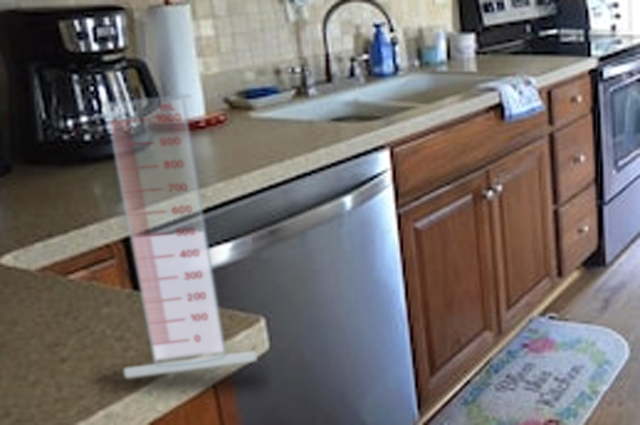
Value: 500 mL
